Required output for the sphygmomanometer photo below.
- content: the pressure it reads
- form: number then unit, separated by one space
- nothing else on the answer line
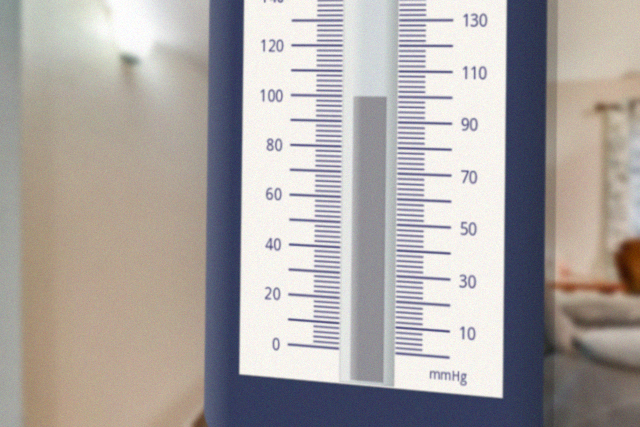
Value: 100 mmHg
